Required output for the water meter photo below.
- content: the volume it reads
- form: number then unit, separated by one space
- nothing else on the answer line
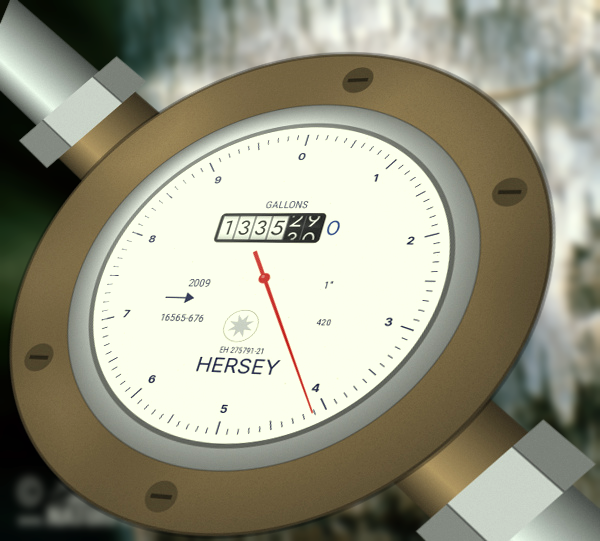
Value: 1335294.1 gal
